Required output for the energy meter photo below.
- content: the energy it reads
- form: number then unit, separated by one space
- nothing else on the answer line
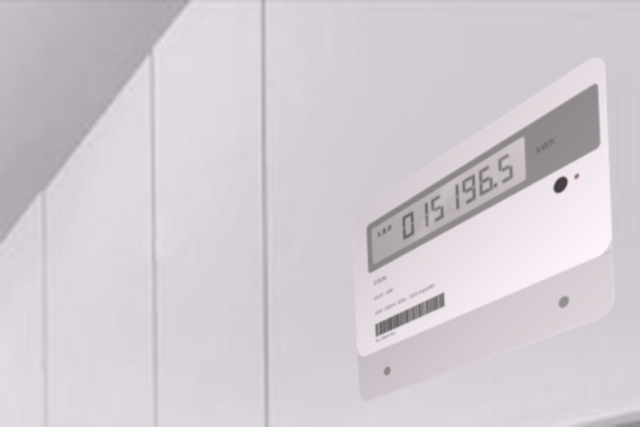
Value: 15196.5 kWh
